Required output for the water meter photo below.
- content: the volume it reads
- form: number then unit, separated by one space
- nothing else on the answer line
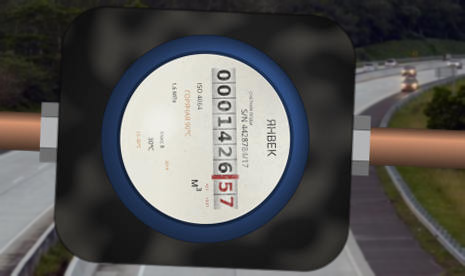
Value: 1426.57 m³
